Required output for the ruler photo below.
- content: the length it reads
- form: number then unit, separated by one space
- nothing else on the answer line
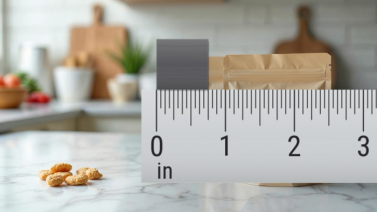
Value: 0.75 in
